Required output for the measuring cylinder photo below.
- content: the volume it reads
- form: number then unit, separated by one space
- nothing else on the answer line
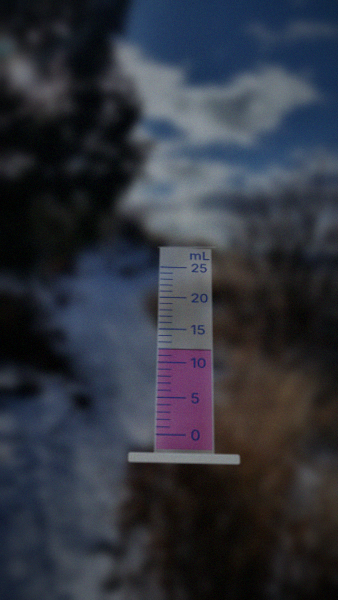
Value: 12 mL
